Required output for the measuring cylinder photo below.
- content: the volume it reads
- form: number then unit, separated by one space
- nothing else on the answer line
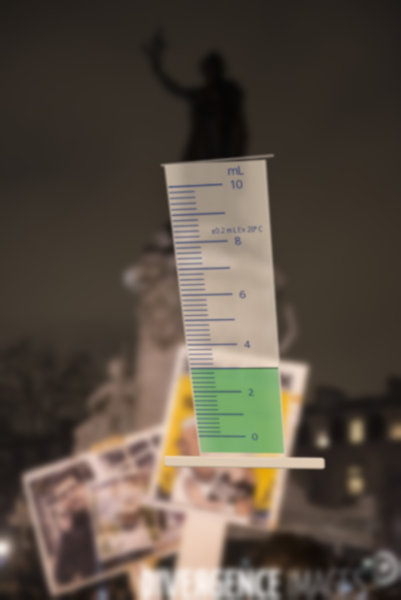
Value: 3 mL
